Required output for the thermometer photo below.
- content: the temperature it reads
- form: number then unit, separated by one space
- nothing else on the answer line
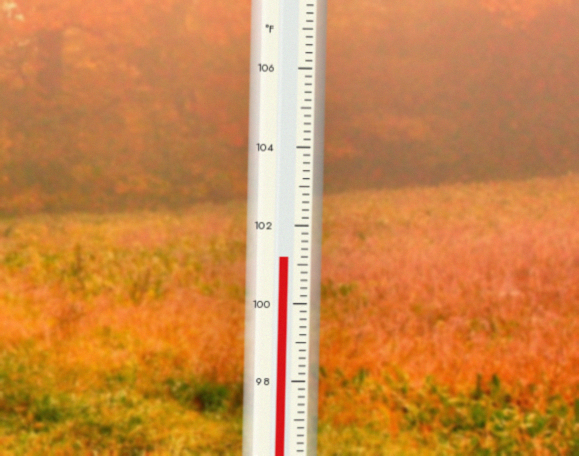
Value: 101.2 °F
